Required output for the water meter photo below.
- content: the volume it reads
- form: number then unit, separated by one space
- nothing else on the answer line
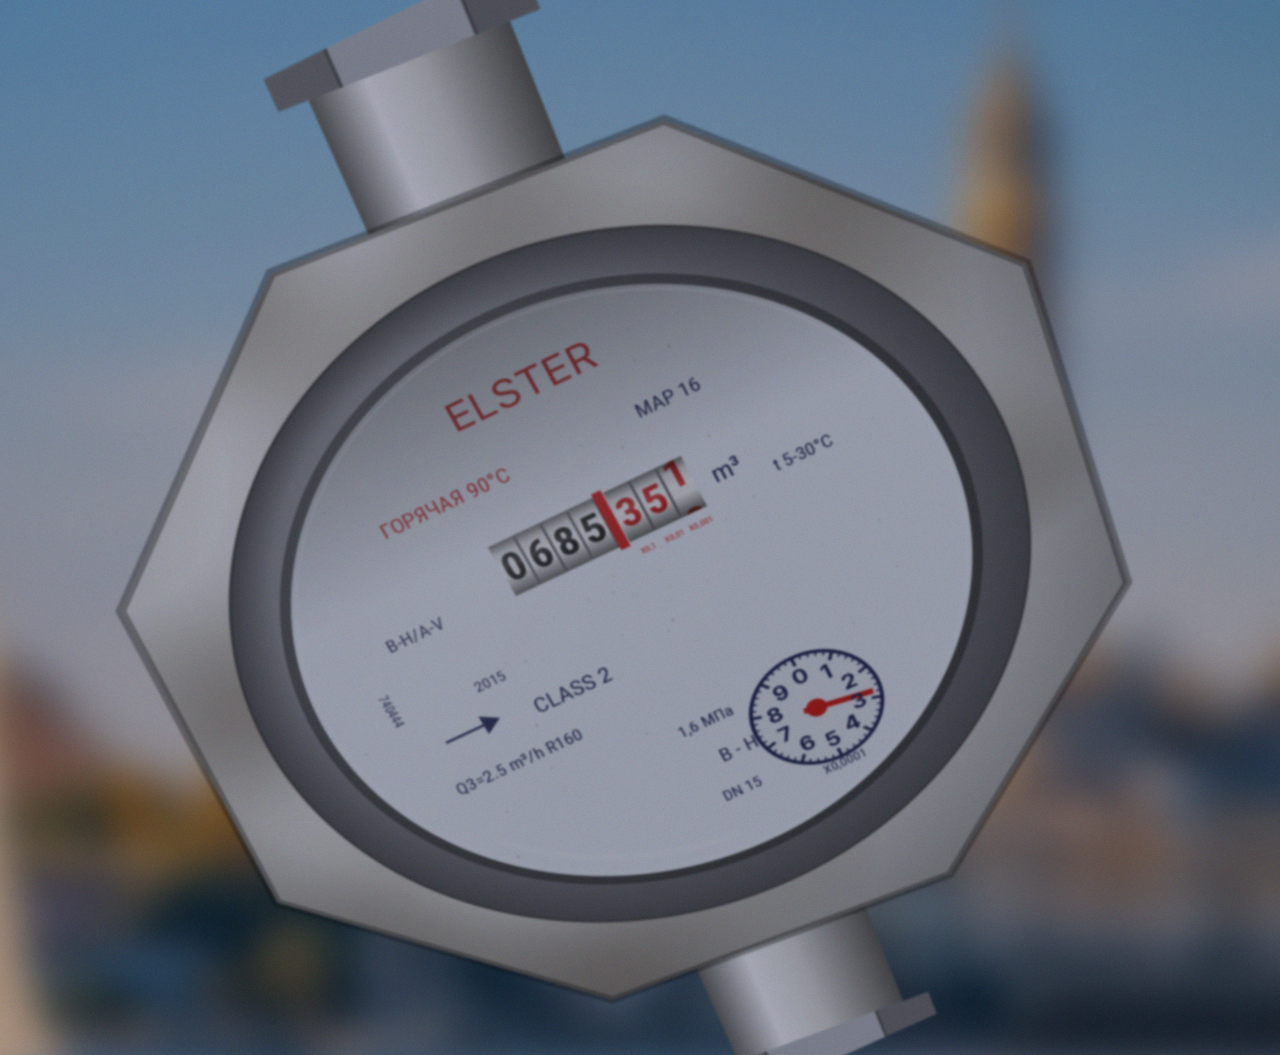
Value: 685.3512 m³
